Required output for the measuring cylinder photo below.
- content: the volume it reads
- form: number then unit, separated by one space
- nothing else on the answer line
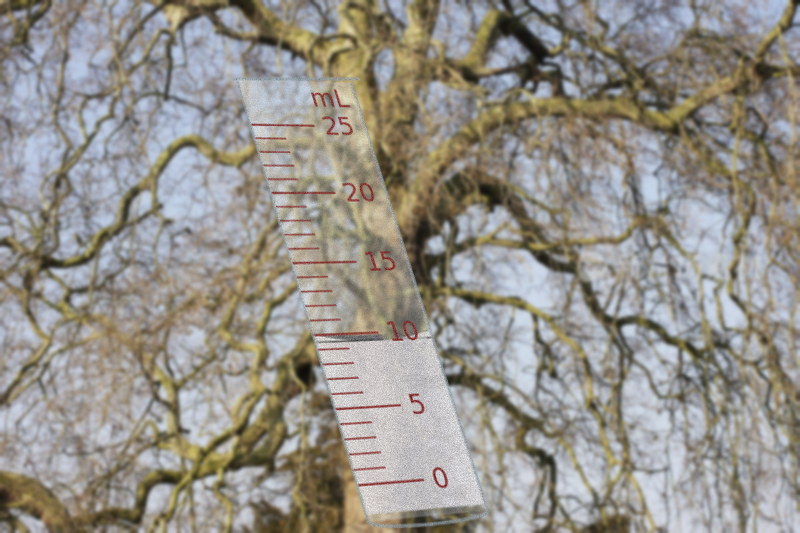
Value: 9.5 mL
